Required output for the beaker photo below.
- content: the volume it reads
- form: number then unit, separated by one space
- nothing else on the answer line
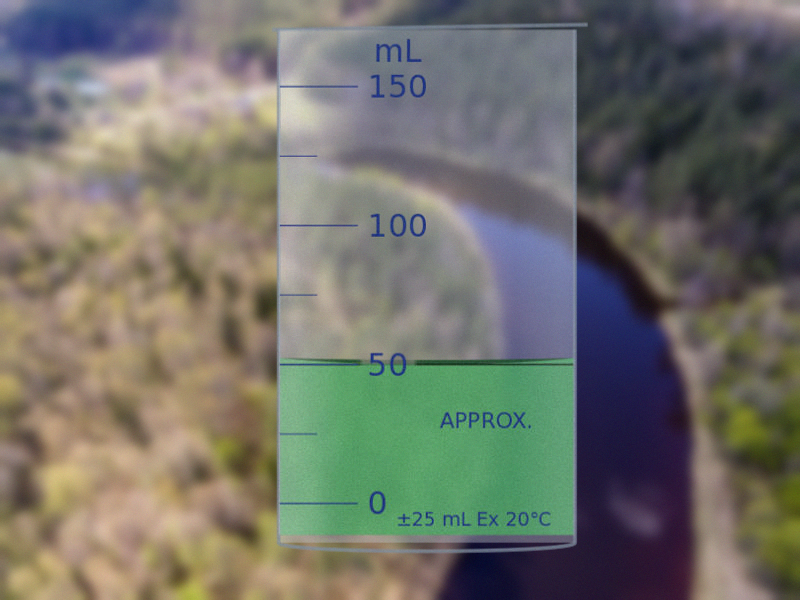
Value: 50 mL
